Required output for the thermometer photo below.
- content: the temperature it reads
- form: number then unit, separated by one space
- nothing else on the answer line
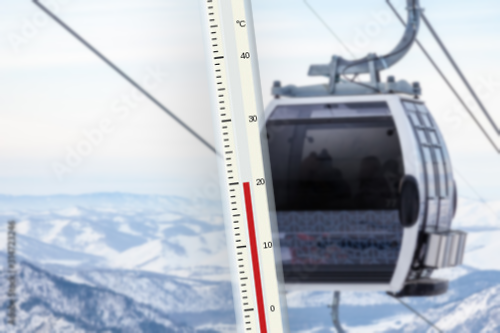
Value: 20 °C
